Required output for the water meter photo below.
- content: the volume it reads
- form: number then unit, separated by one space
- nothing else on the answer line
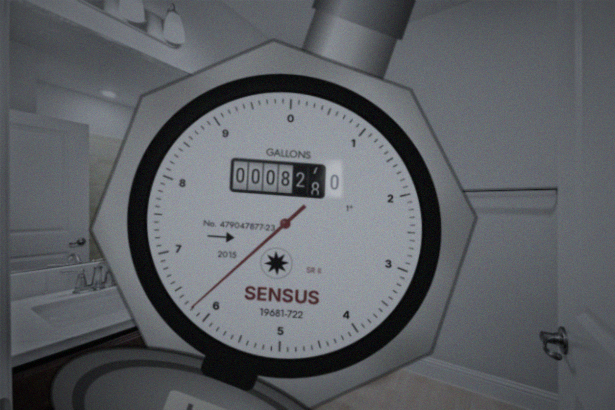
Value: 8276.2 gal
